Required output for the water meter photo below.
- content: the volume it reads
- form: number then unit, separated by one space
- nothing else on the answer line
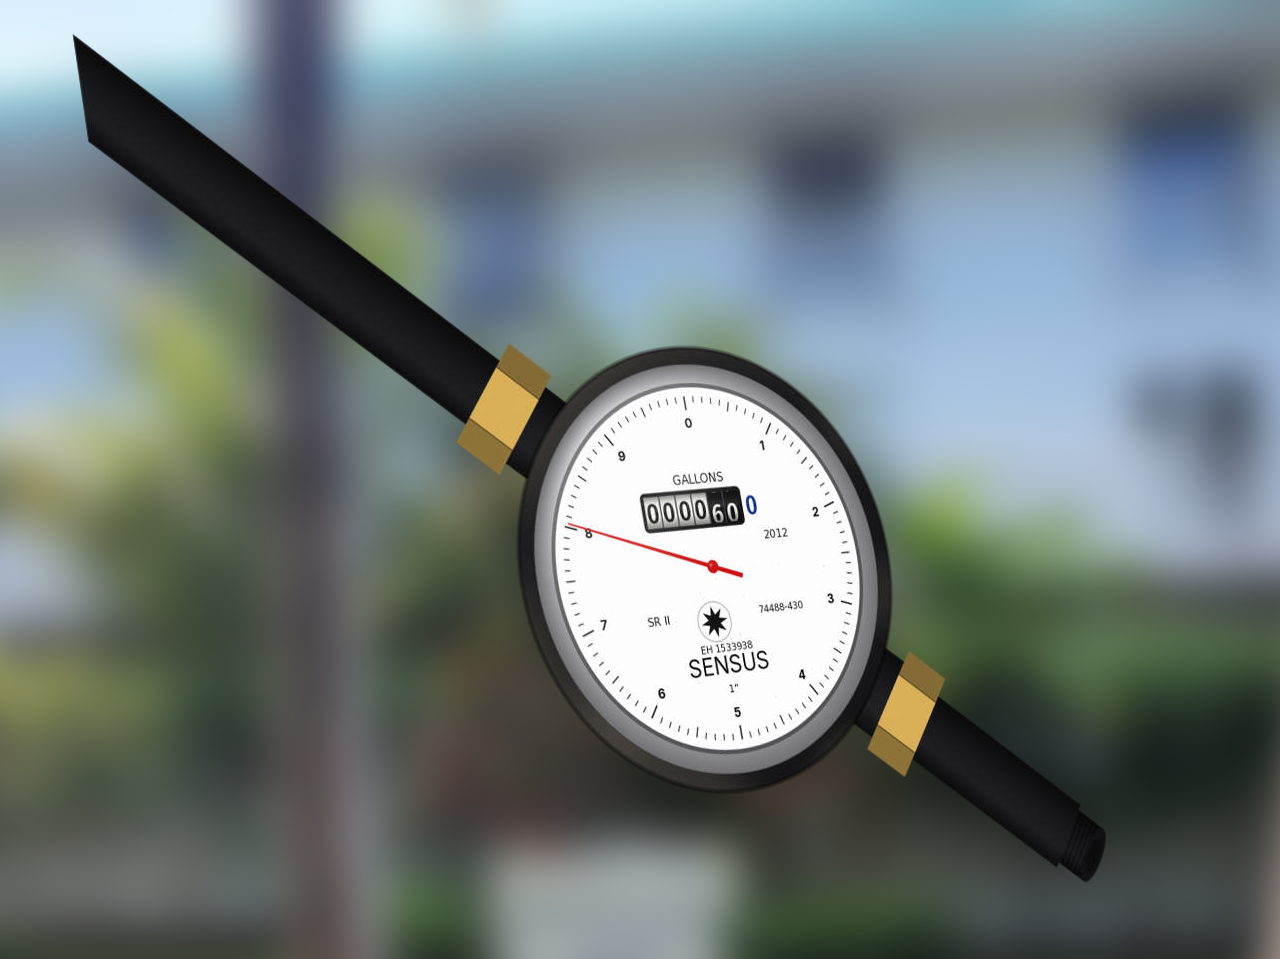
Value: 598.0 gal
